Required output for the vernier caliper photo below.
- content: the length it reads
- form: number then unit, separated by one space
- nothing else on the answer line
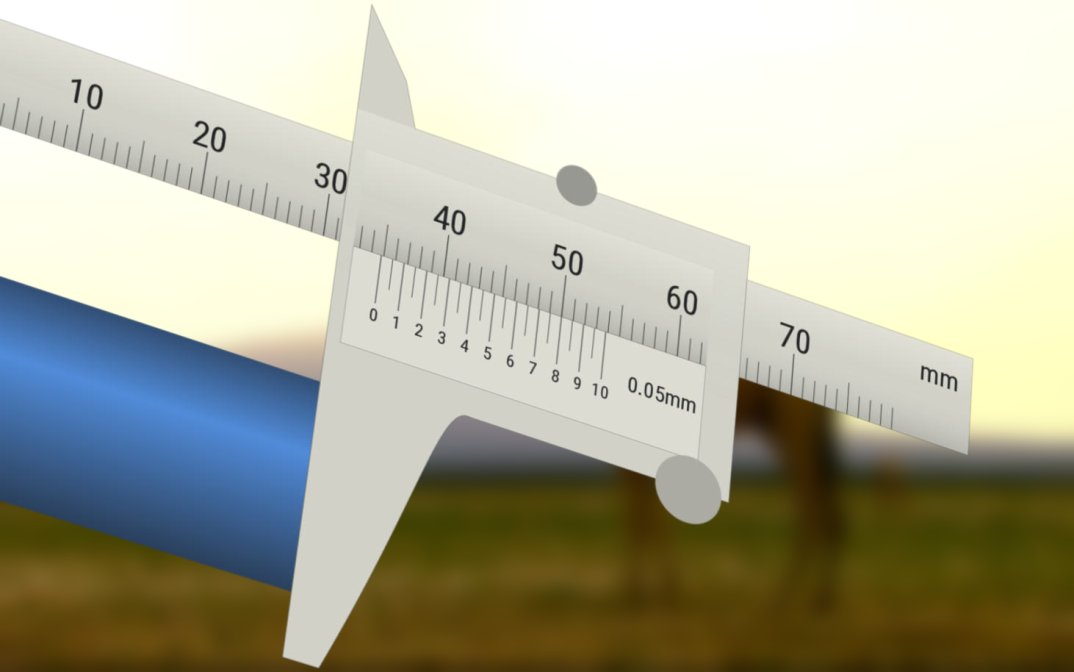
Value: 34.8 mm
